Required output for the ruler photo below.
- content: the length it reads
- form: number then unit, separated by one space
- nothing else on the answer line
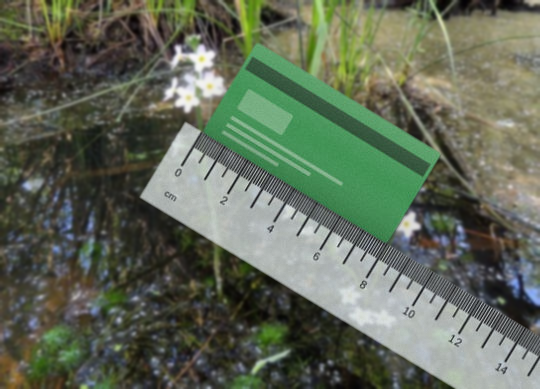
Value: 8 cm
